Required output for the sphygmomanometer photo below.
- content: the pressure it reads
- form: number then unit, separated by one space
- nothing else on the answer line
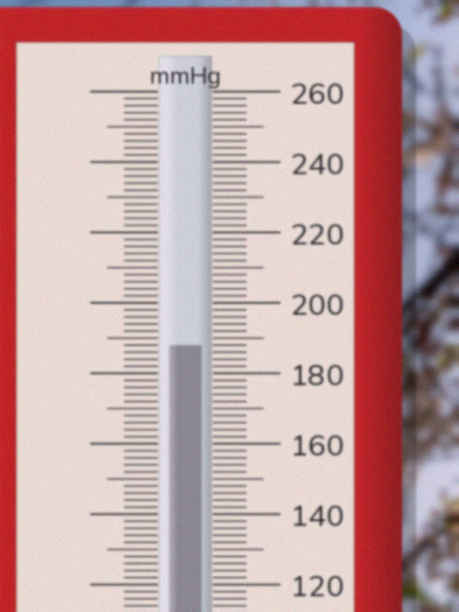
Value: 188 mmHg
